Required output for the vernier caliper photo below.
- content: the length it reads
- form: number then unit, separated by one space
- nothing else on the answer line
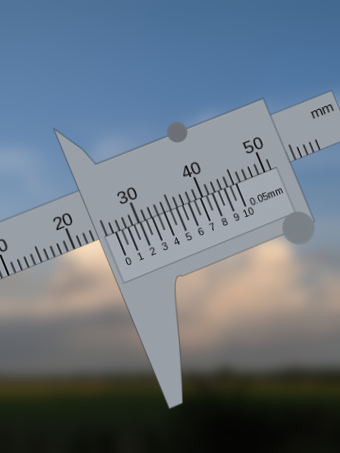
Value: 26.4 mm
